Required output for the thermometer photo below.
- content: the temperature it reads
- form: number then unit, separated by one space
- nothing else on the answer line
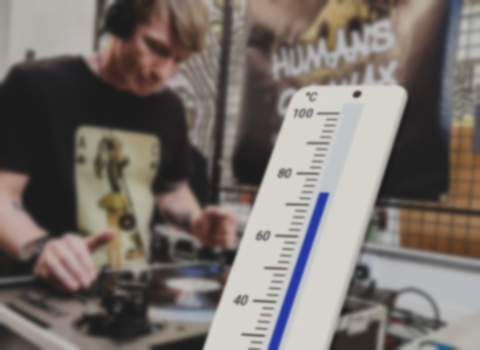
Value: 74 °C
